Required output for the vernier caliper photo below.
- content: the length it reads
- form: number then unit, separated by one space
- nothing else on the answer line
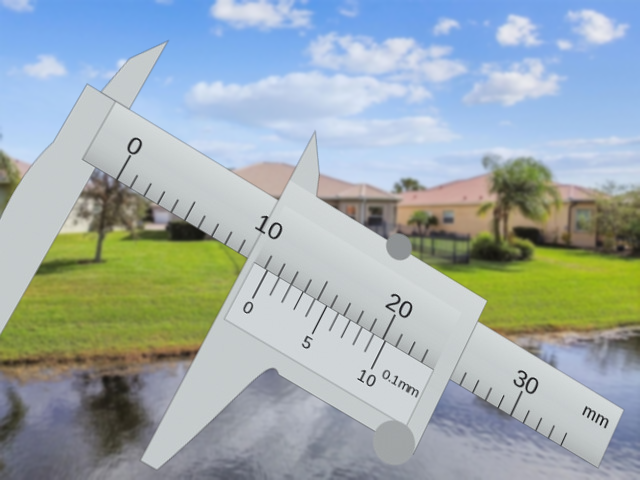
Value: 11.2 mm
